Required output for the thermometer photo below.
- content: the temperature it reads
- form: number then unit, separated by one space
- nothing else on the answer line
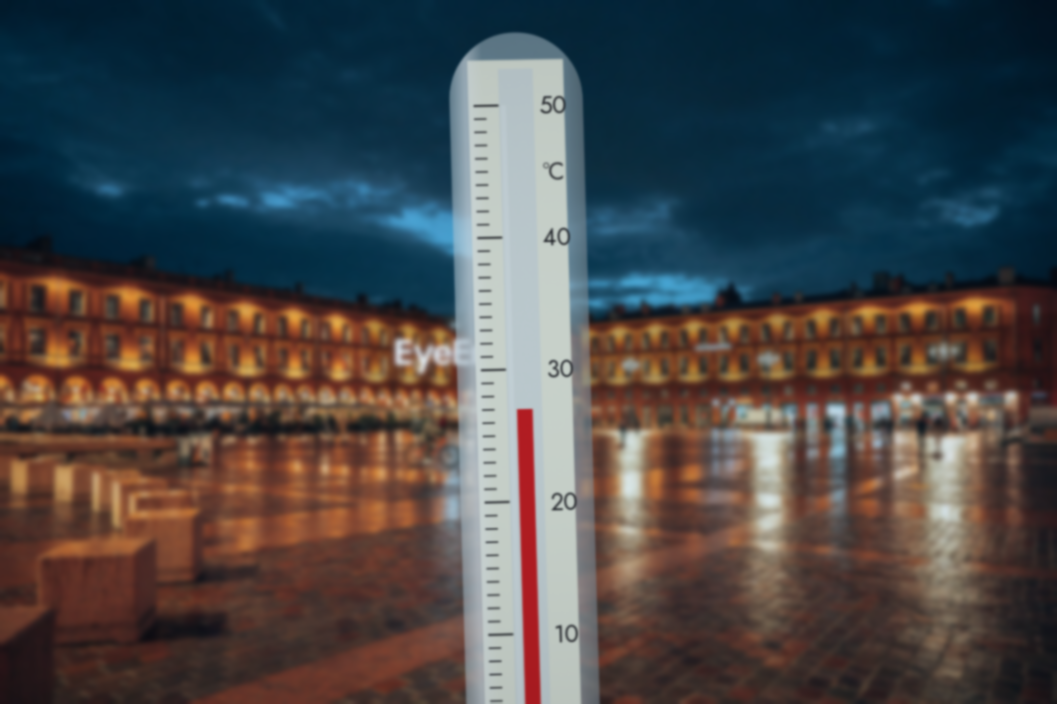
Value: 27 °C
